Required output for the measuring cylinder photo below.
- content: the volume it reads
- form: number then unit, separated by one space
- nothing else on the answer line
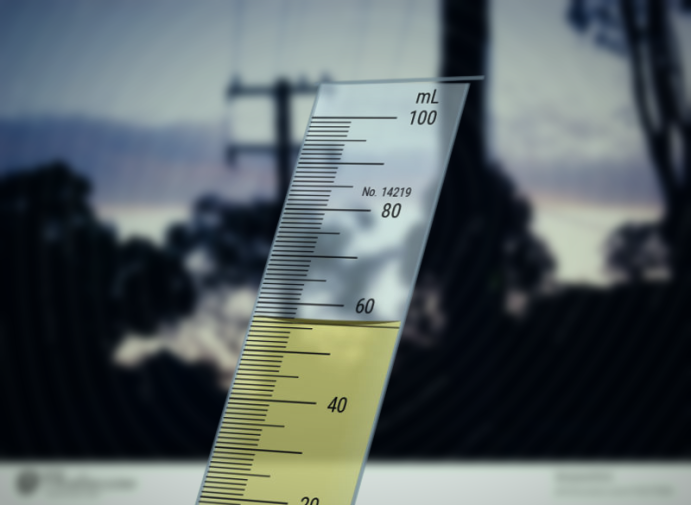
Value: 56 mL
